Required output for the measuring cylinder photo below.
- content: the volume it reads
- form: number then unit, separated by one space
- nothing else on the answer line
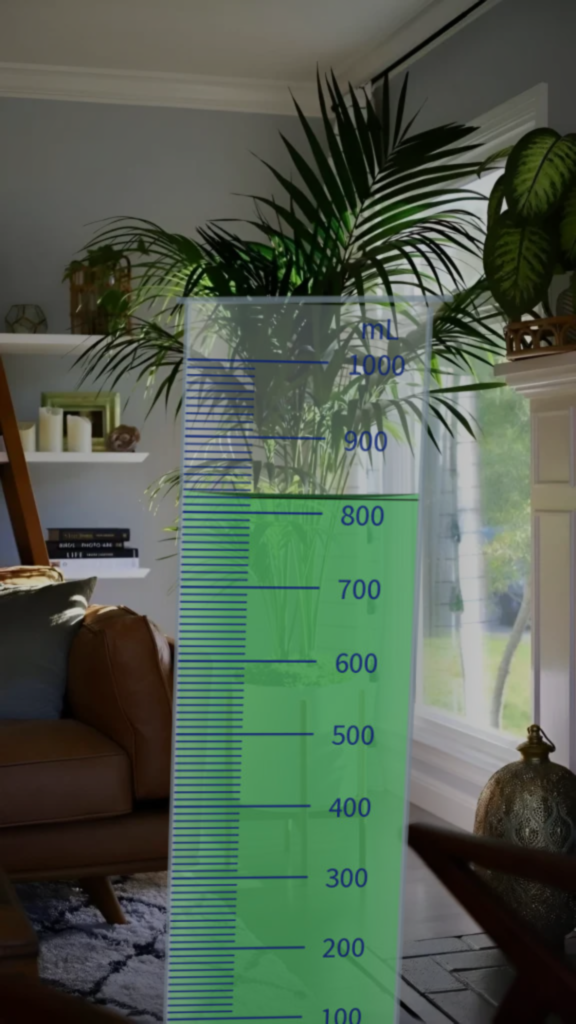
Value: 820 mL
